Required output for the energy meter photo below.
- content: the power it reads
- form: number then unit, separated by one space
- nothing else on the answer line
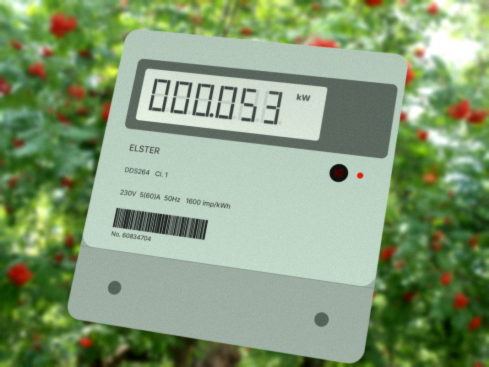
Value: 0.053 kW
